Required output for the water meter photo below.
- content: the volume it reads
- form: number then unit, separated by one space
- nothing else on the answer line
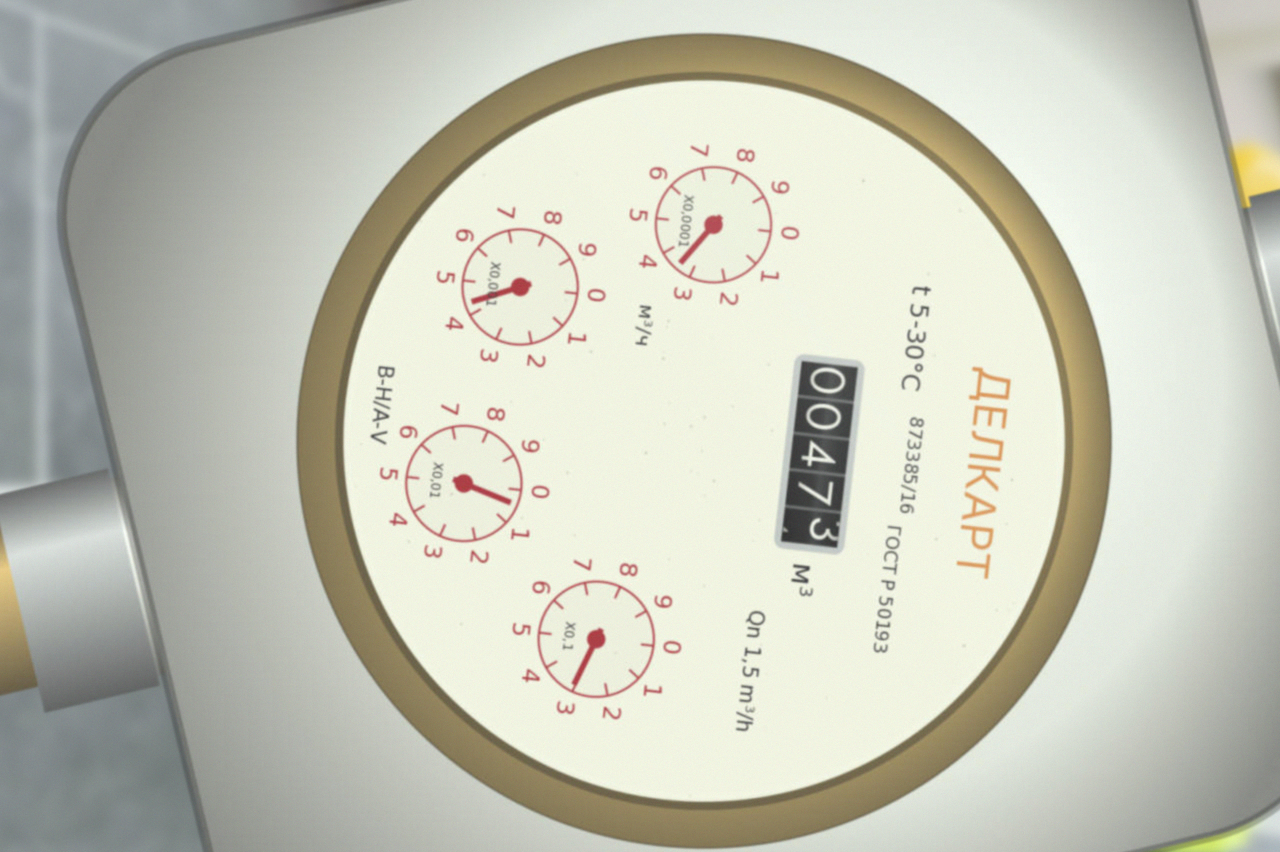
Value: 473.3043 m³
